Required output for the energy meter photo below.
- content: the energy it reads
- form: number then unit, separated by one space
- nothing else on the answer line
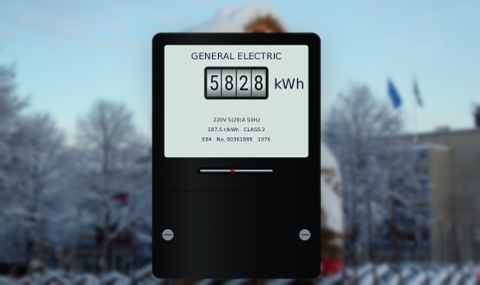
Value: 5828 kWh
